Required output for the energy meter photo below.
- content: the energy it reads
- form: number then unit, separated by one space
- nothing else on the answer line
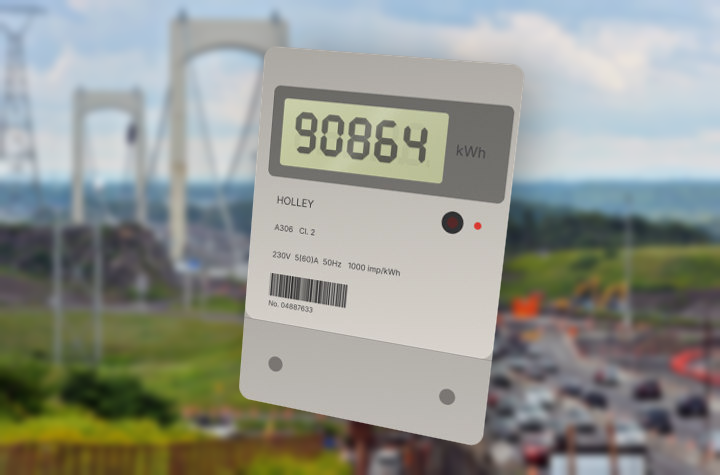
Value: 90864 kWh
